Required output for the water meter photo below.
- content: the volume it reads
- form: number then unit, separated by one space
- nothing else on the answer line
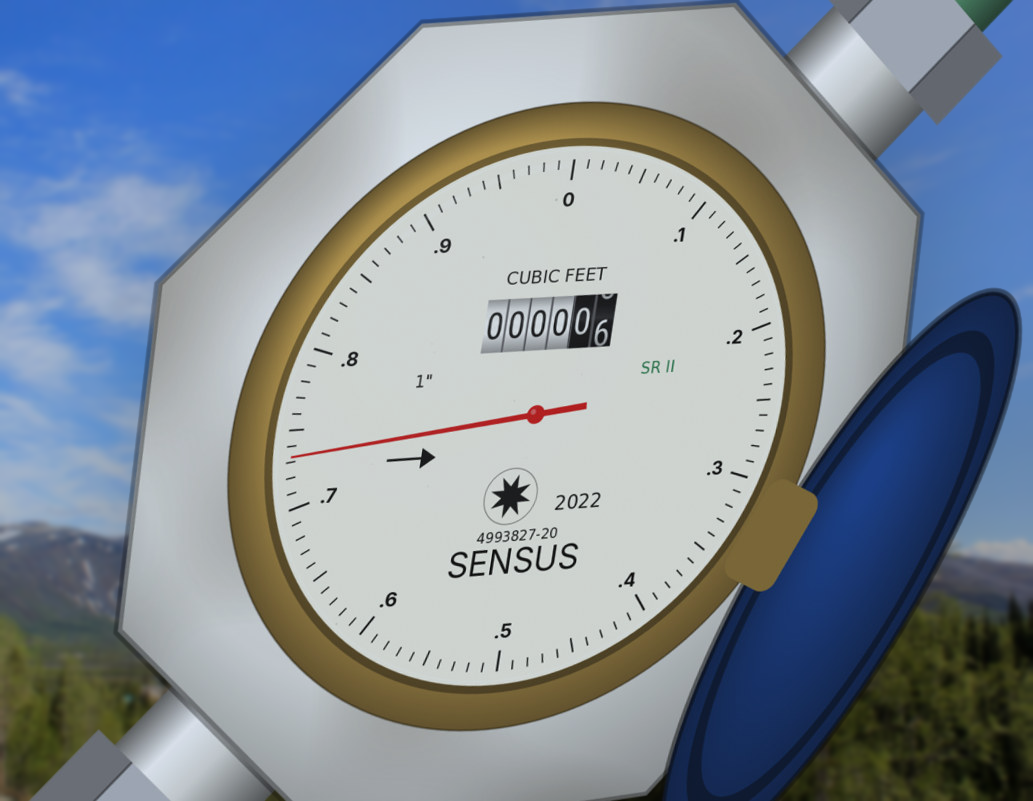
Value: 5.73 ft³
